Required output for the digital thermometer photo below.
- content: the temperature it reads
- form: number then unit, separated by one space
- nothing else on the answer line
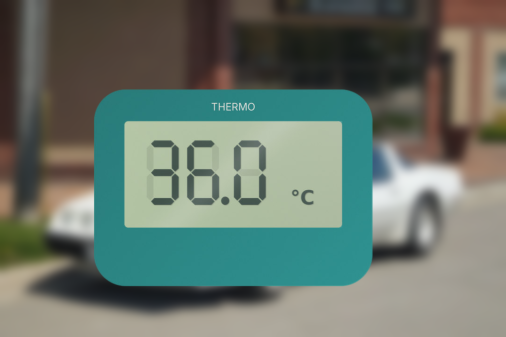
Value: 36.0 °C
